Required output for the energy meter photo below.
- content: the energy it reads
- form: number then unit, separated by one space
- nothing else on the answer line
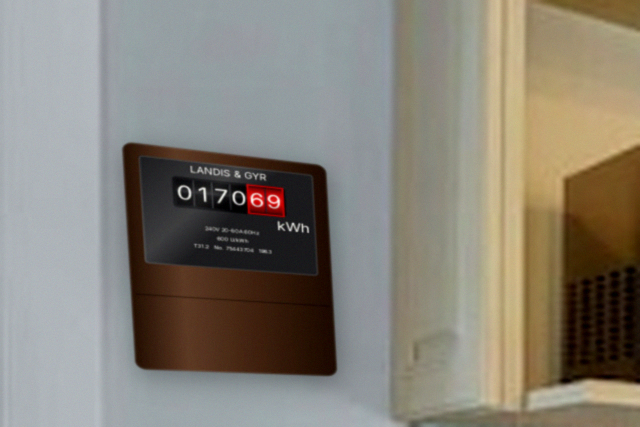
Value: 170.69 kWh
